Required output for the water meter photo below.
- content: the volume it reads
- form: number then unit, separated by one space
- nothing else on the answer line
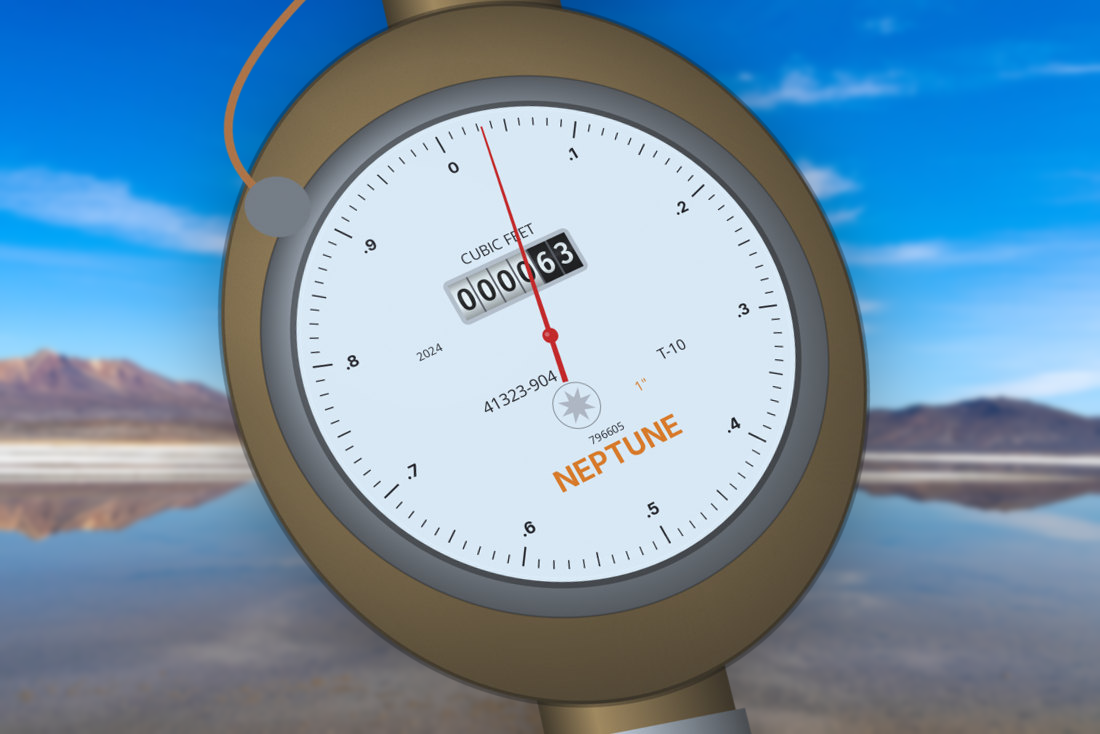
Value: 63.03 ft³
